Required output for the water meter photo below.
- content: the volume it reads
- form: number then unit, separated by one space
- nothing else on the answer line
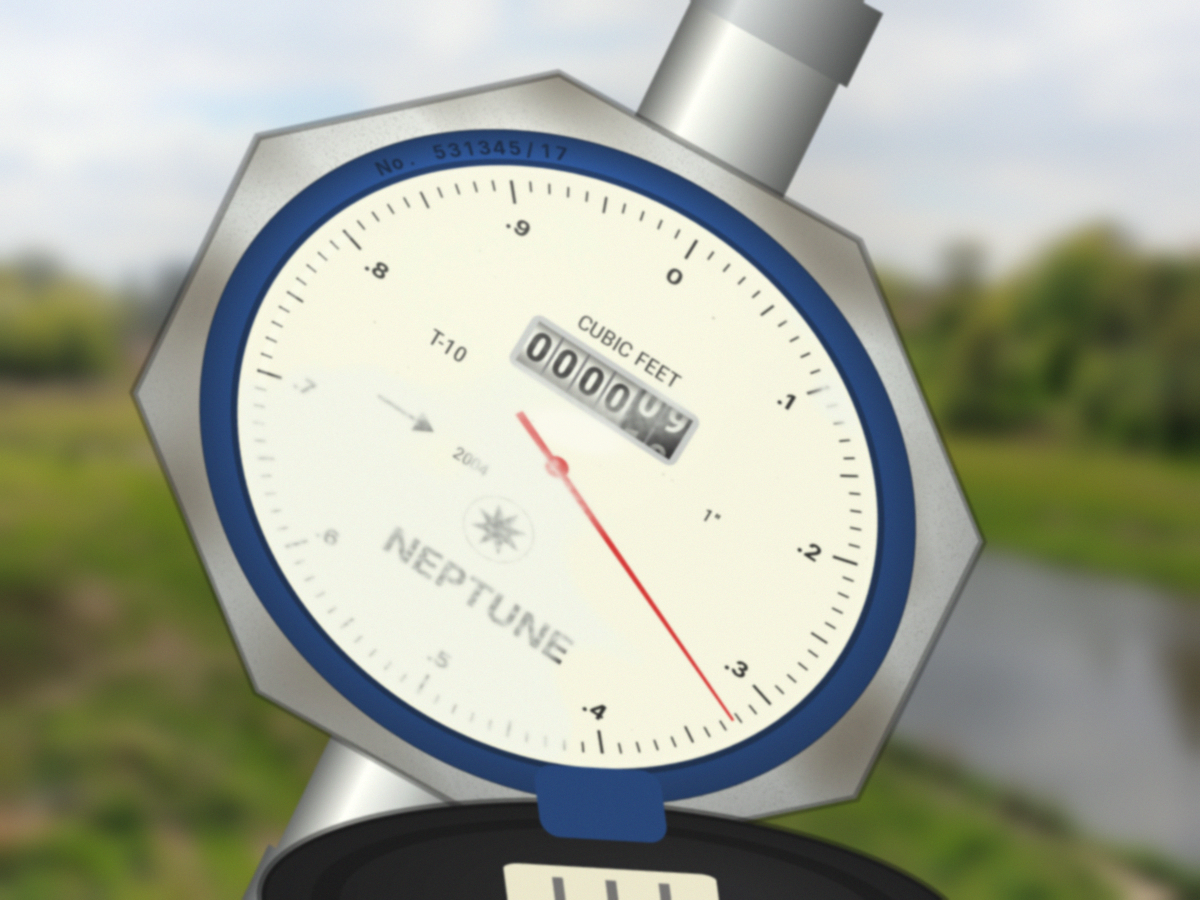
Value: 9.32 ft³
